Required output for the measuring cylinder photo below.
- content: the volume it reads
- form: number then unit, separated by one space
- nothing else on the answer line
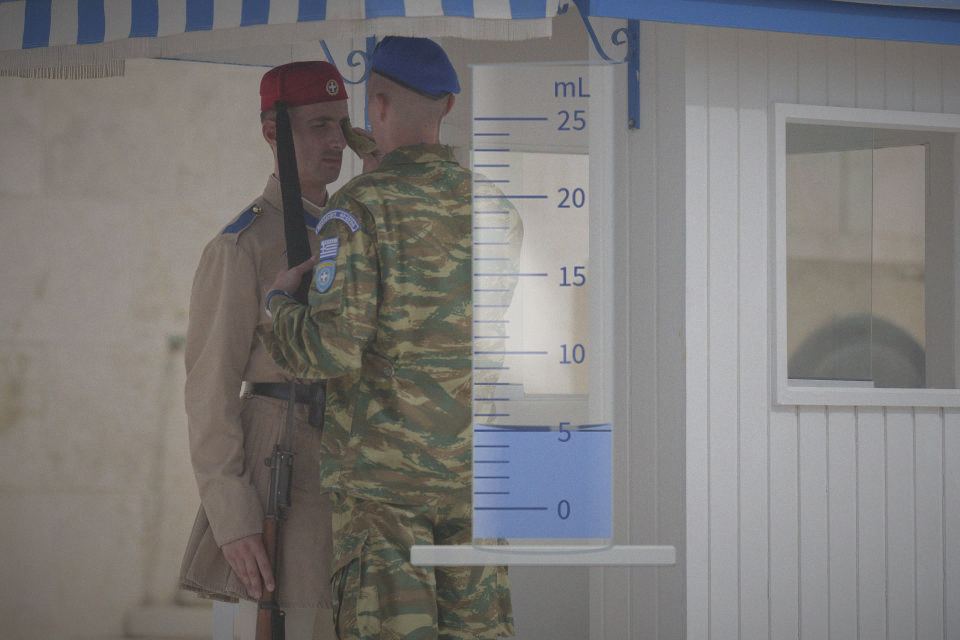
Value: 5 mL
